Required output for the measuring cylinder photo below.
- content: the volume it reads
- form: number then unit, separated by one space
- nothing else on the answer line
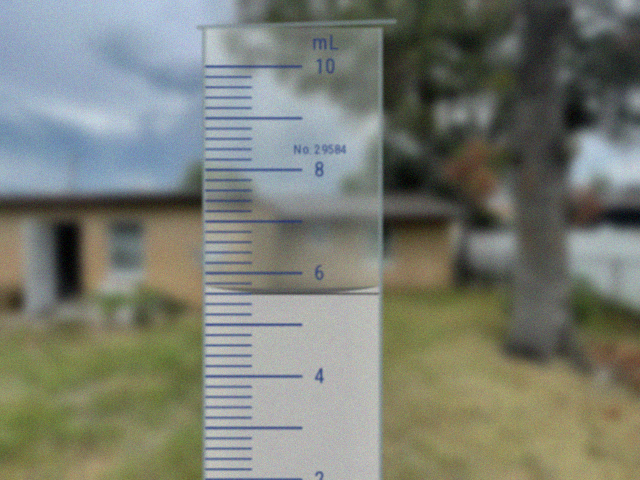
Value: 5.6 mL
